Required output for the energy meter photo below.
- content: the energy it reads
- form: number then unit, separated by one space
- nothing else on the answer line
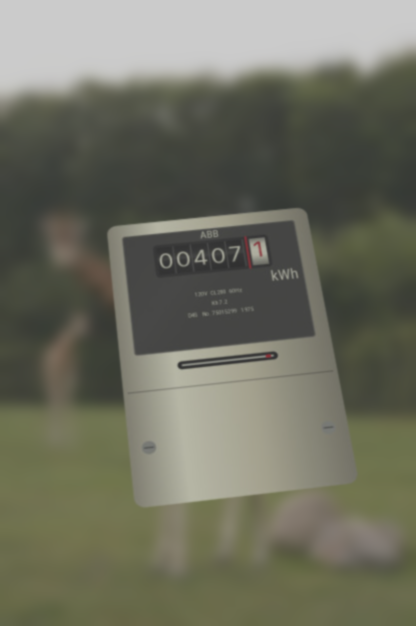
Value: 407.1 kWh
